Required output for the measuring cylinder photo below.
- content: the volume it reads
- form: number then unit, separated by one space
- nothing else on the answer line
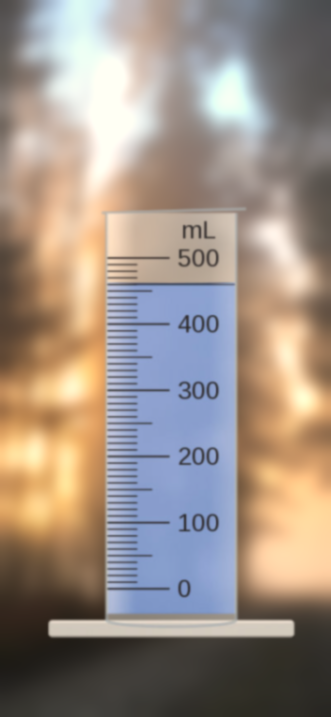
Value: 460 mL
